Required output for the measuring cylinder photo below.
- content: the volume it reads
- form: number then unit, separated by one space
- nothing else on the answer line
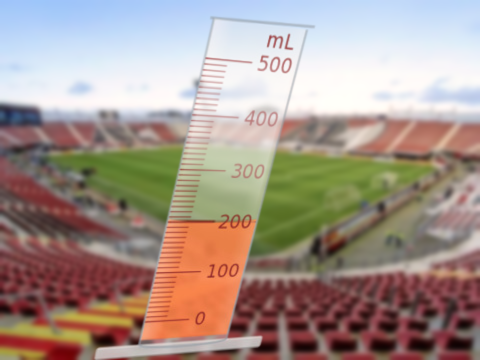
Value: 200 mL
